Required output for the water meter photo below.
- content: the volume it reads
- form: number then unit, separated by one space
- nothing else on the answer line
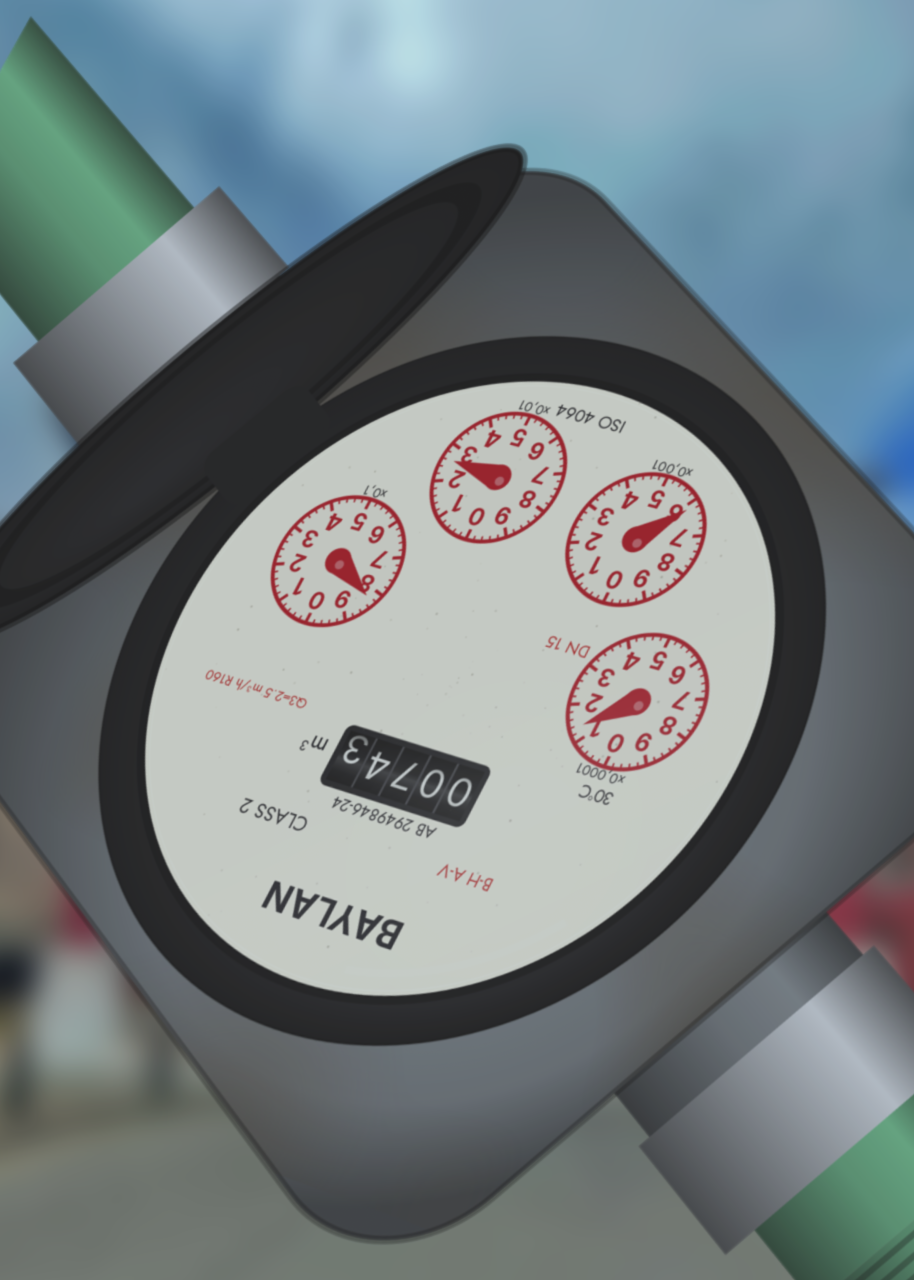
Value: 742.8261 m³
